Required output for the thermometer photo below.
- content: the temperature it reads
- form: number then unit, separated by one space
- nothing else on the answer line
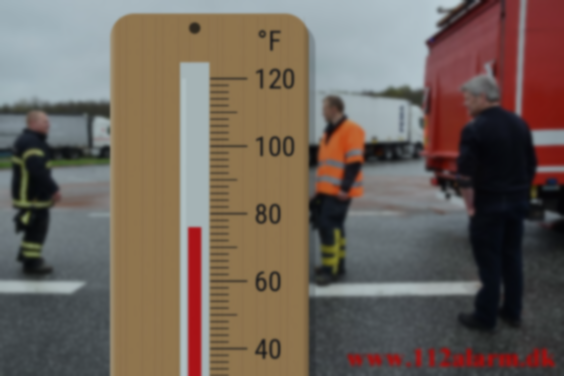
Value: 76 °F
